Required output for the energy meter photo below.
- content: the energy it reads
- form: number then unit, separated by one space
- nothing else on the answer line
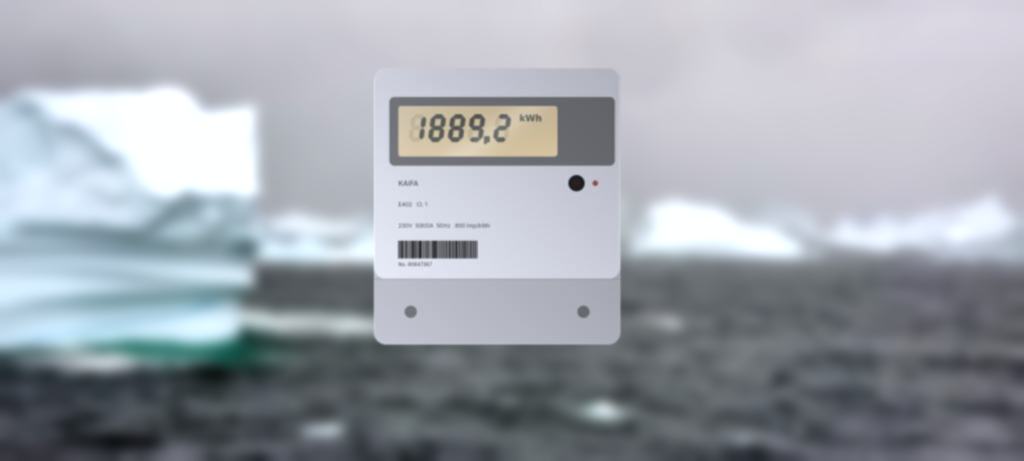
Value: 1889.2 kWh
